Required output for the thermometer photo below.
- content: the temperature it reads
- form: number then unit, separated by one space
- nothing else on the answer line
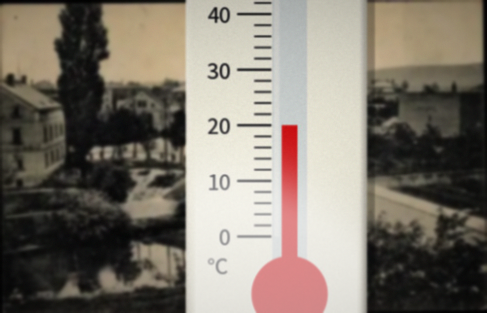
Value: 20 °C
